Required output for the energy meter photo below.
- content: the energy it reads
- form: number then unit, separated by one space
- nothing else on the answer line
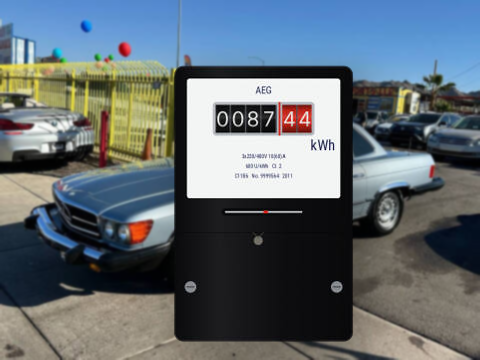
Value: 87.44 kWh
